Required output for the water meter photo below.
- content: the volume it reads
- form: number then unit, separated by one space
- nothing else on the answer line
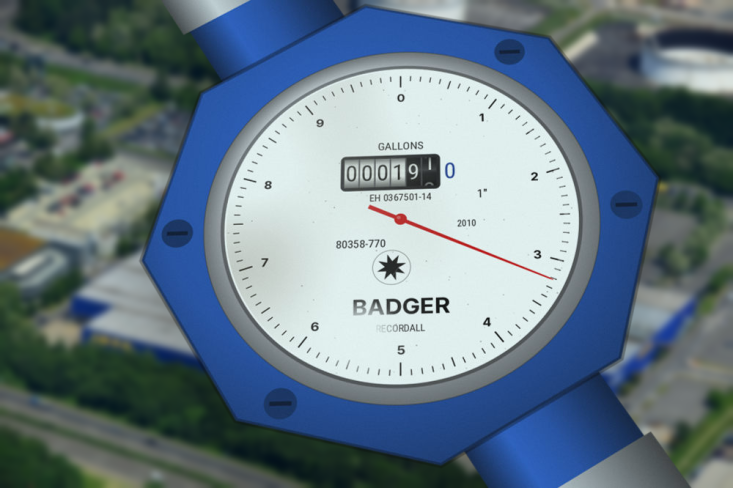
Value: 1913.2 gal
